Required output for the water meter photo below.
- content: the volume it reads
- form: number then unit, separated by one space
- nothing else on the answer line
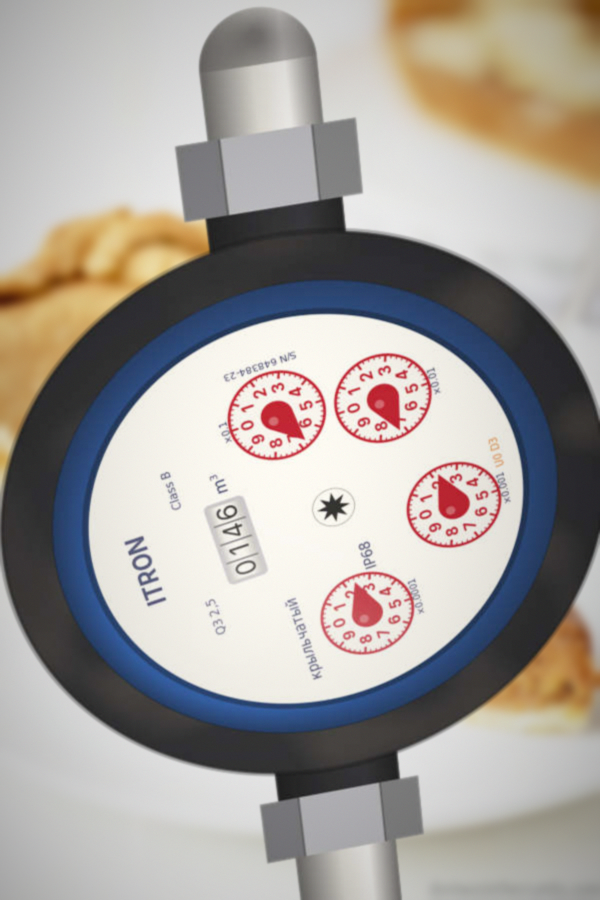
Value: 146.6722 m³
